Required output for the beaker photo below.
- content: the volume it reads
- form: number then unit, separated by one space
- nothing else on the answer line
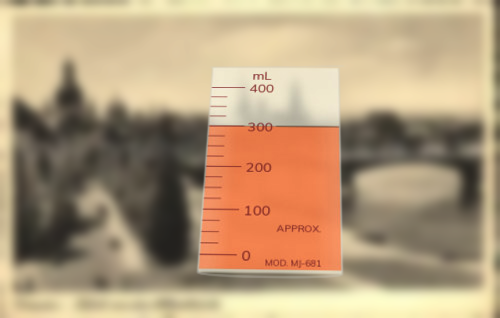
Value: 300 mL
